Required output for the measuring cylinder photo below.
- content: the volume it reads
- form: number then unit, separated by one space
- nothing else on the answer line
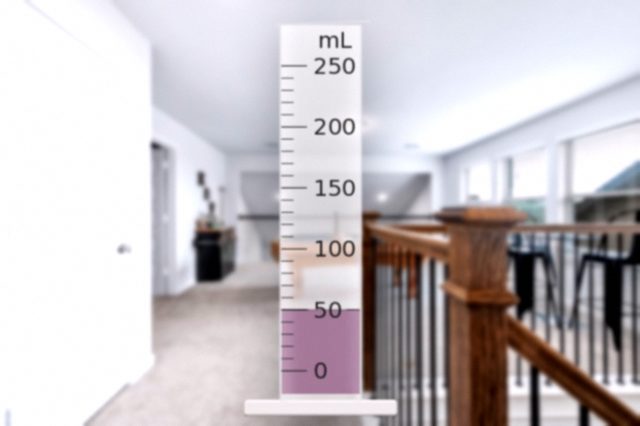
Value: 50 mL
